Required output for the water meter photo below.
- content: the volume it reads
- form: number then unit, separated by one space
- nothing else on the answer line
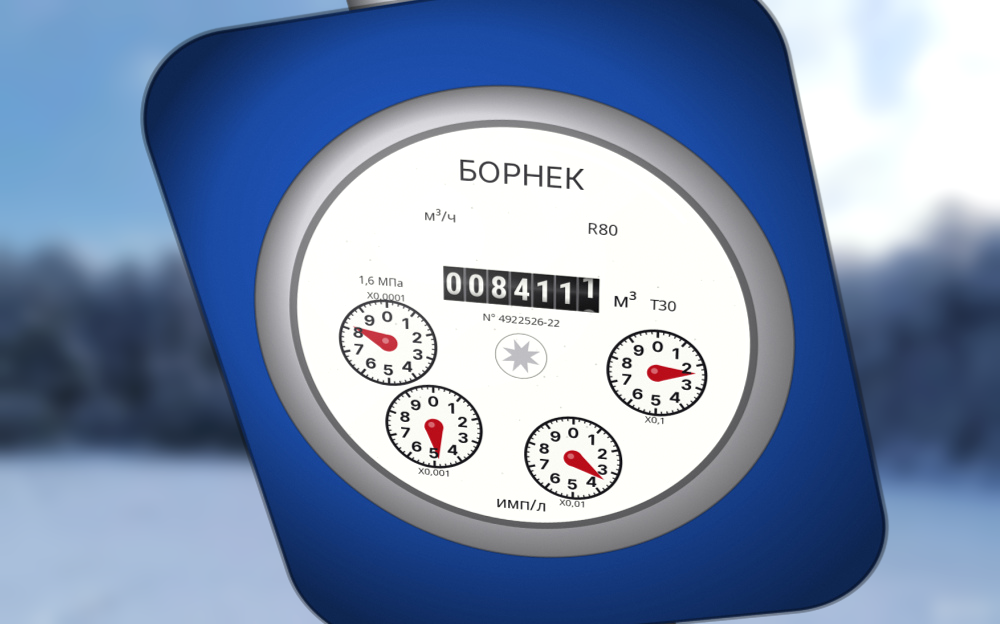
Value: 84111.2348 m³
